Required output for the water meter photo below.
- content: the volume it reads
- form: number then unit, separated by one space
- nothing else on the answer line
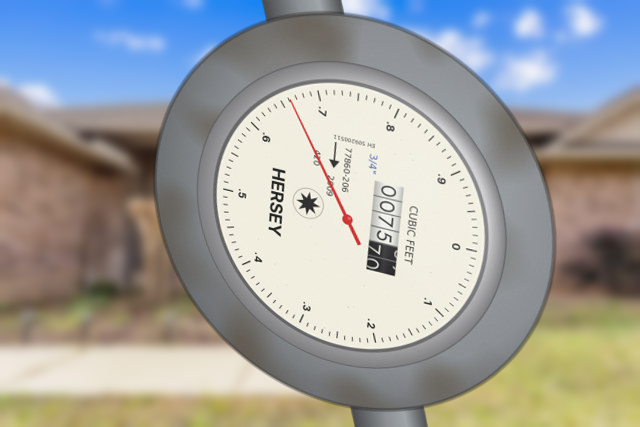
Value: 7569.66 ft³
